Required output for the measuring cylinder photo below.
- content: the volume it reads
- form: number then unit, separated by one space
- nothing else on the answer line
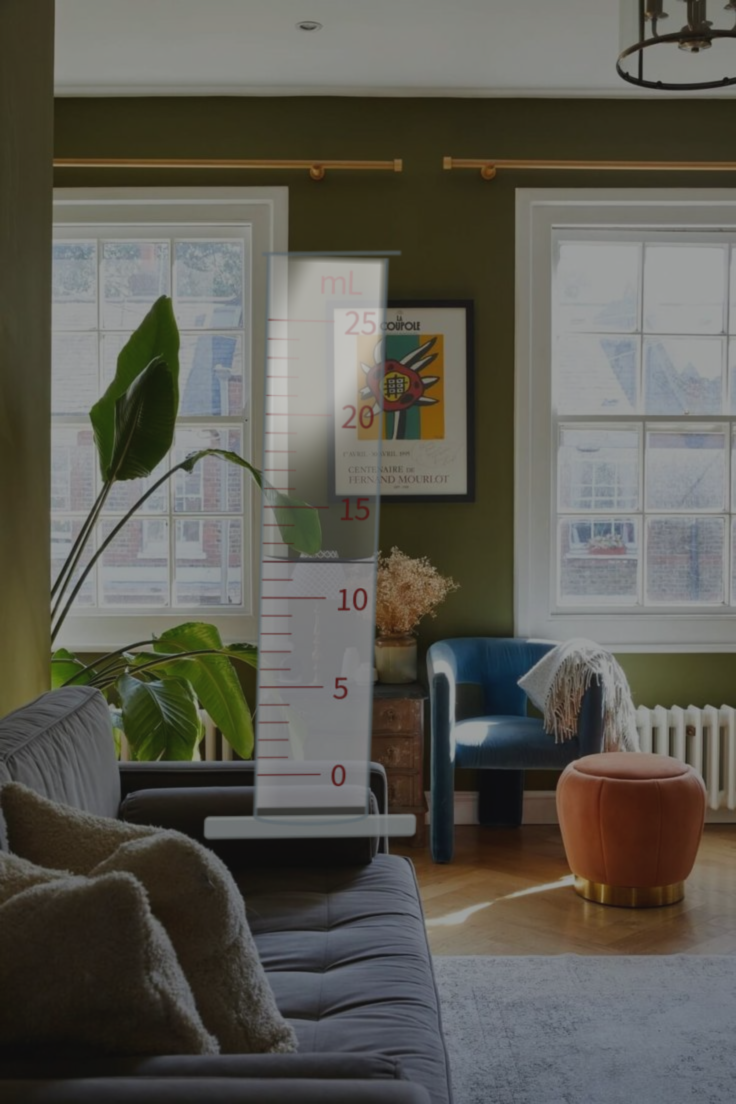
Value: 12 mL
